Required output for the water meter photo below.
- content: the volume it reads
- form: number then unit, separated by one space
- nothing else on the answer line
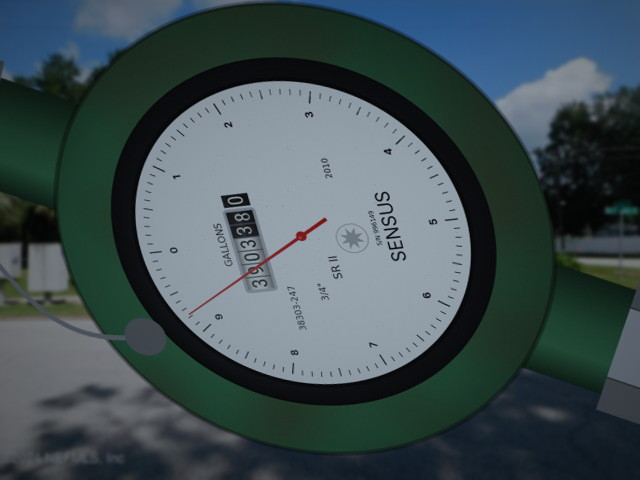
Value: 3903379.2 gal
